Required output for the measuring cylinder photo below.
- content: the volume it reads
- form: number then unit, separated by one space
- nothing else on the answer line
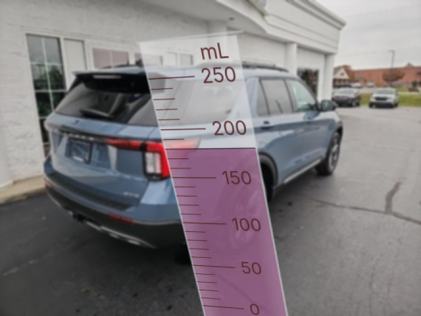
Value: 180 mL
